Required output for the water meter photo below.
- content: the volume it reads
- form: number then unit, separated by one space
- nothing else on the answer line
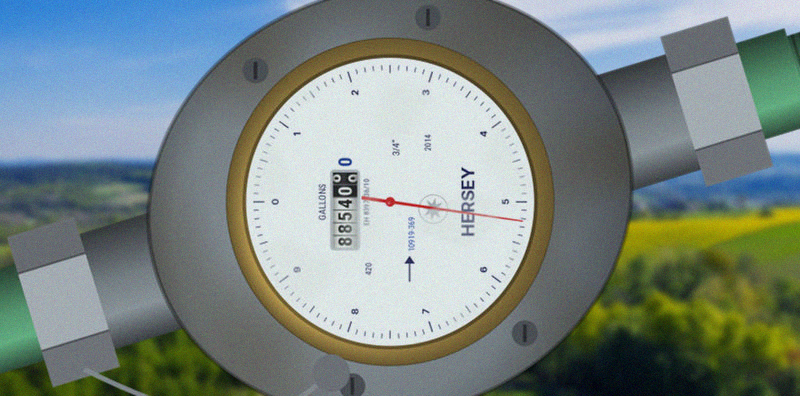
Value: 8854085.2 gal
